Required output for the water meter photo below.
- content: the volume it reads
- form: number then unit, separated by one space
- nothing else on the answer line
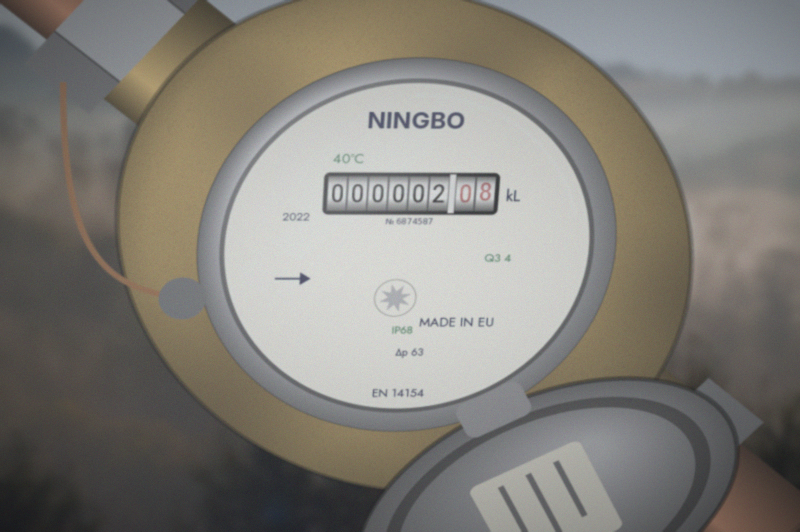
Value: 2.08 kL
